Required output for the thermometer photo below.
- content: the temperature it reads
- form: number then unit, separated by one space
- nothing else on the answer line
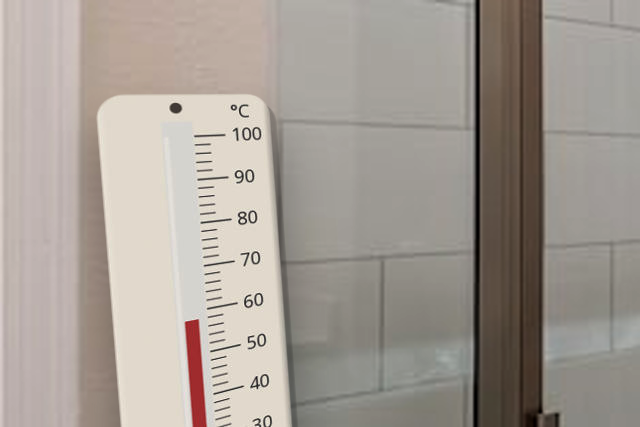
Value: 58 °C
